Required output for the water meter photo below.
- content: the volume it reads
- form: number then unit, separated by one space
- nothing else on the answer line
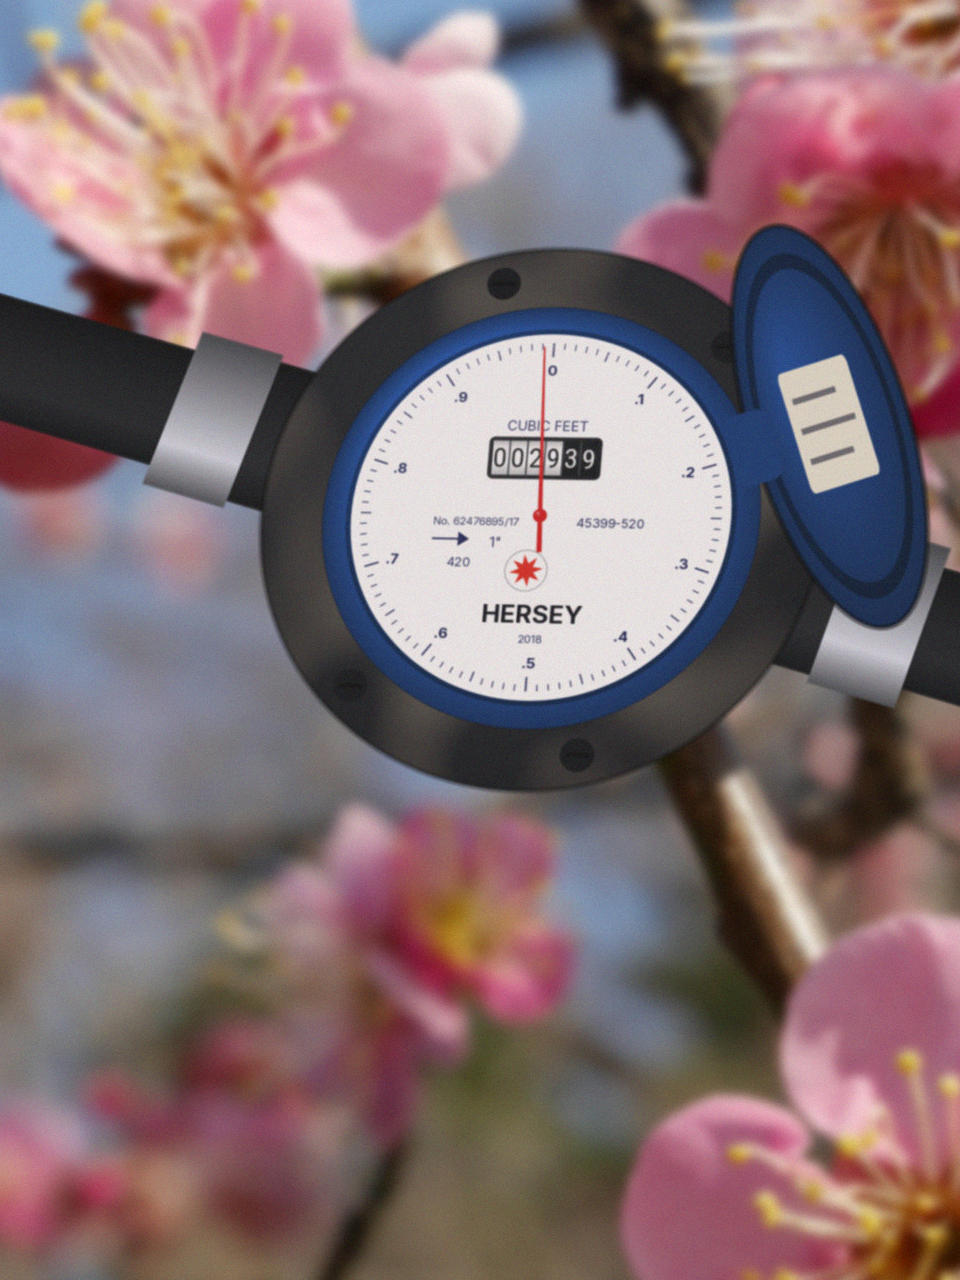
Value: 2938.99 ft³
